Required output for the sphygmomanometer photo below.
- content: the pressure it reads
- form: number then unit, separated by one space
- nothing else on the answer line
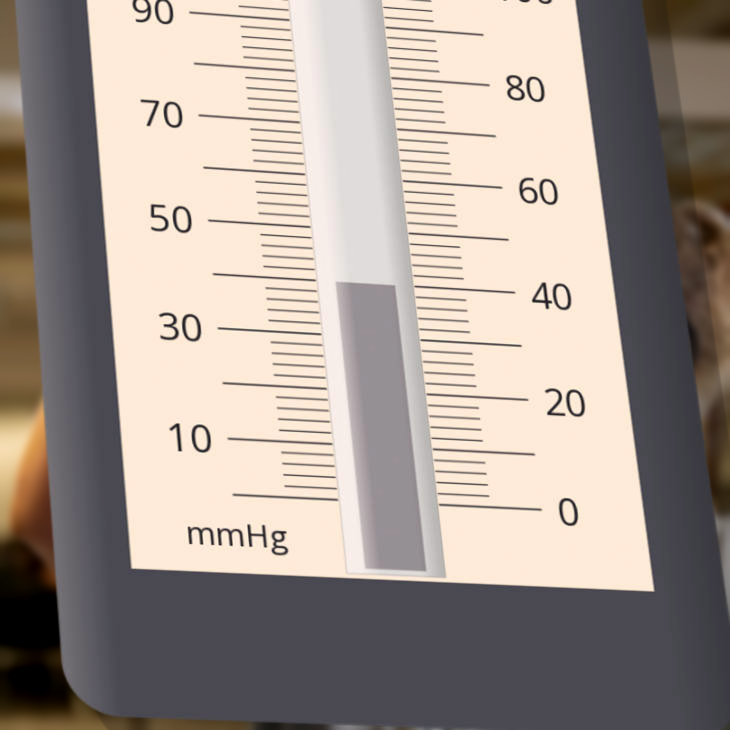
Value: 40 mmHg
